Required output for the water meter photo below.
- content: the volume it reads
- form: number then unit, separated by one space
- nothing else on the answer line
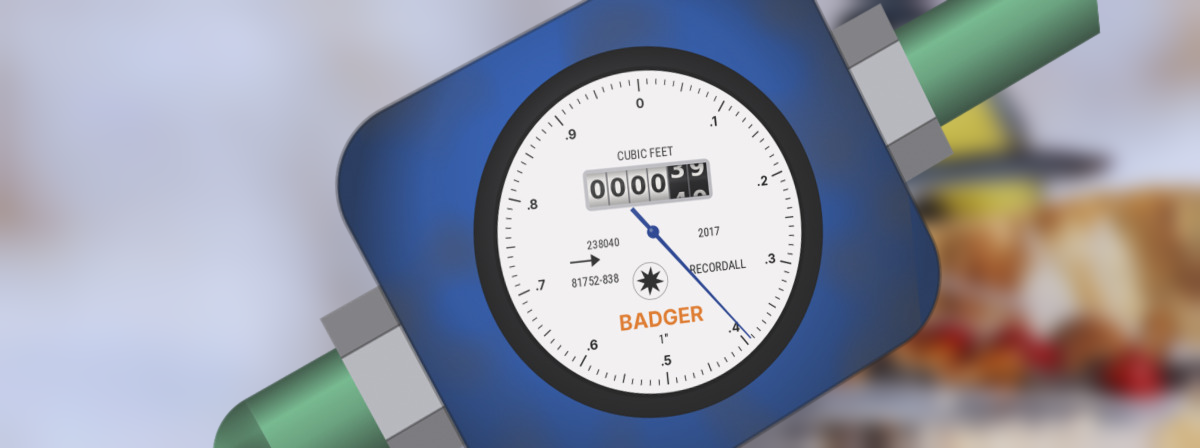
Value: 39.39 ft³
